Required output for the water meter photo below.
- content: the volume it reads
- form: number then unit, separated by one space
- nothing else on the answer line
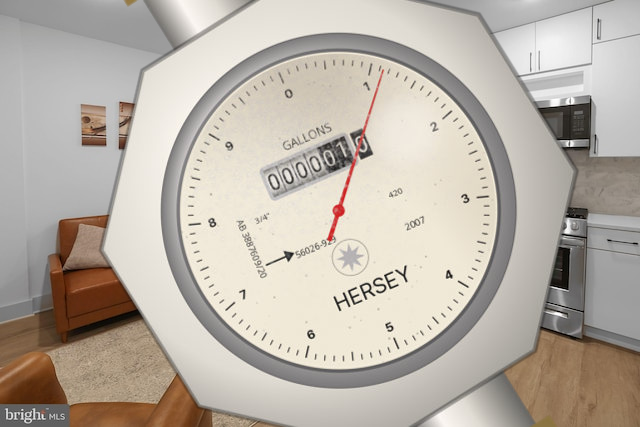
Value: 11.1 gal
